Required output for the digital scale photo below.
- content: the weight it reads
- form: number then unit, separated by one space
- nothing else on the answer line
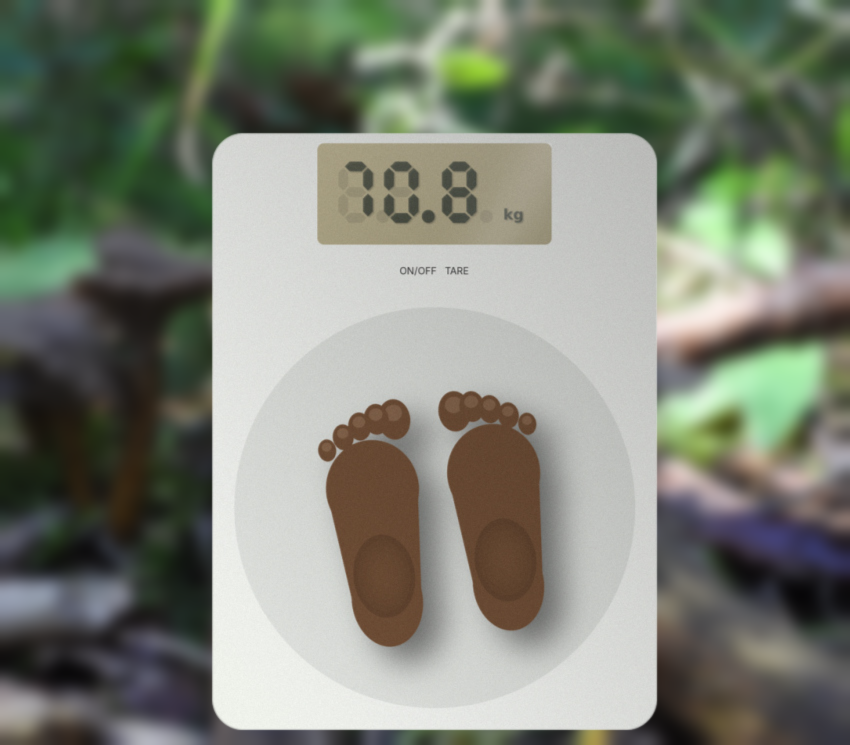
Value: 70.8 kg
